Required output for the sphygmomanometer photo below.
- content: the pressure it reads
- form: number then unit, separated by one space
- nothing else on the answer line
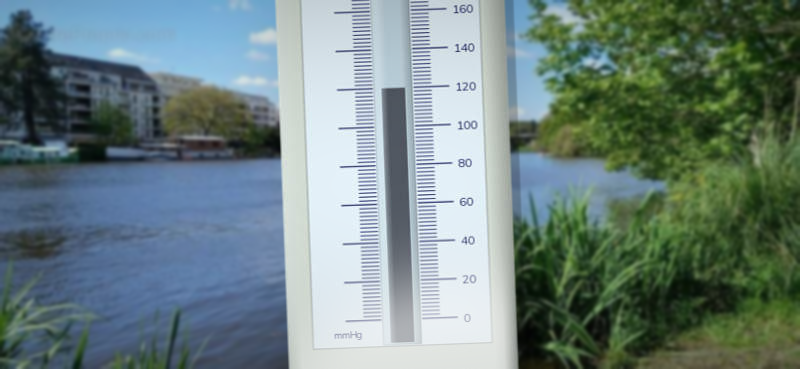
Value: 120 mmHg
